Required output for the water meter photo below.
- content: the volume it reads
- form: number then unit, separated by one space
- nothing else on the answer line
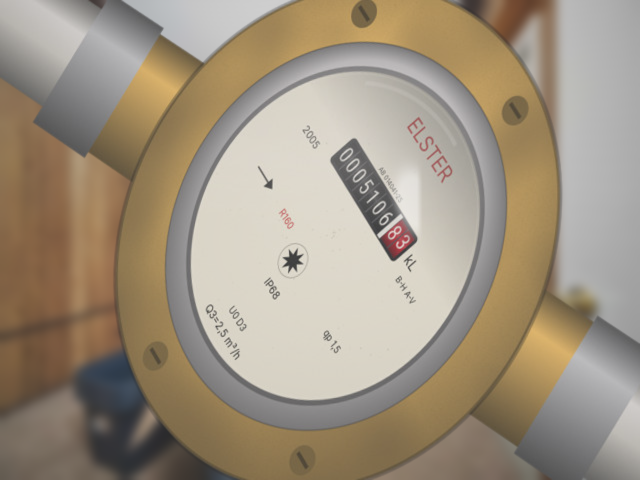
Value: 5106.83 kL
